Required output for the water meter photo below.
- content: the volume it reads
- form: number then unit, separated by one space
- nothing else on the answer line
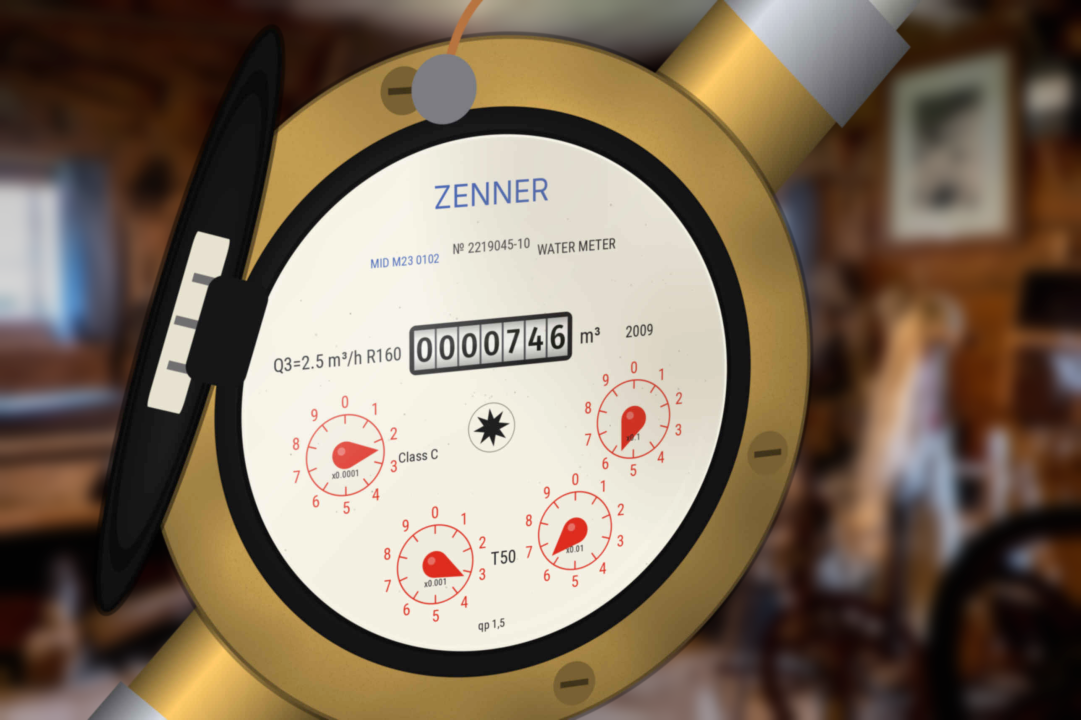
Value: 746.5632 m³
